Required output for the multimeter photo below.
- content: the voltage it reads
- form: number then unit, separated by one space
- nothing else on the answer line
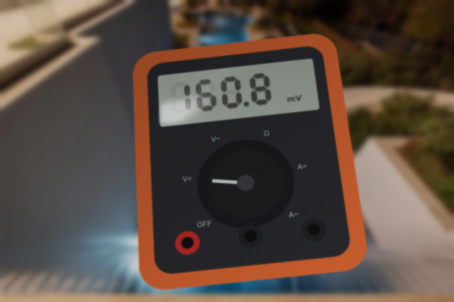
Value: 160.8 mV
